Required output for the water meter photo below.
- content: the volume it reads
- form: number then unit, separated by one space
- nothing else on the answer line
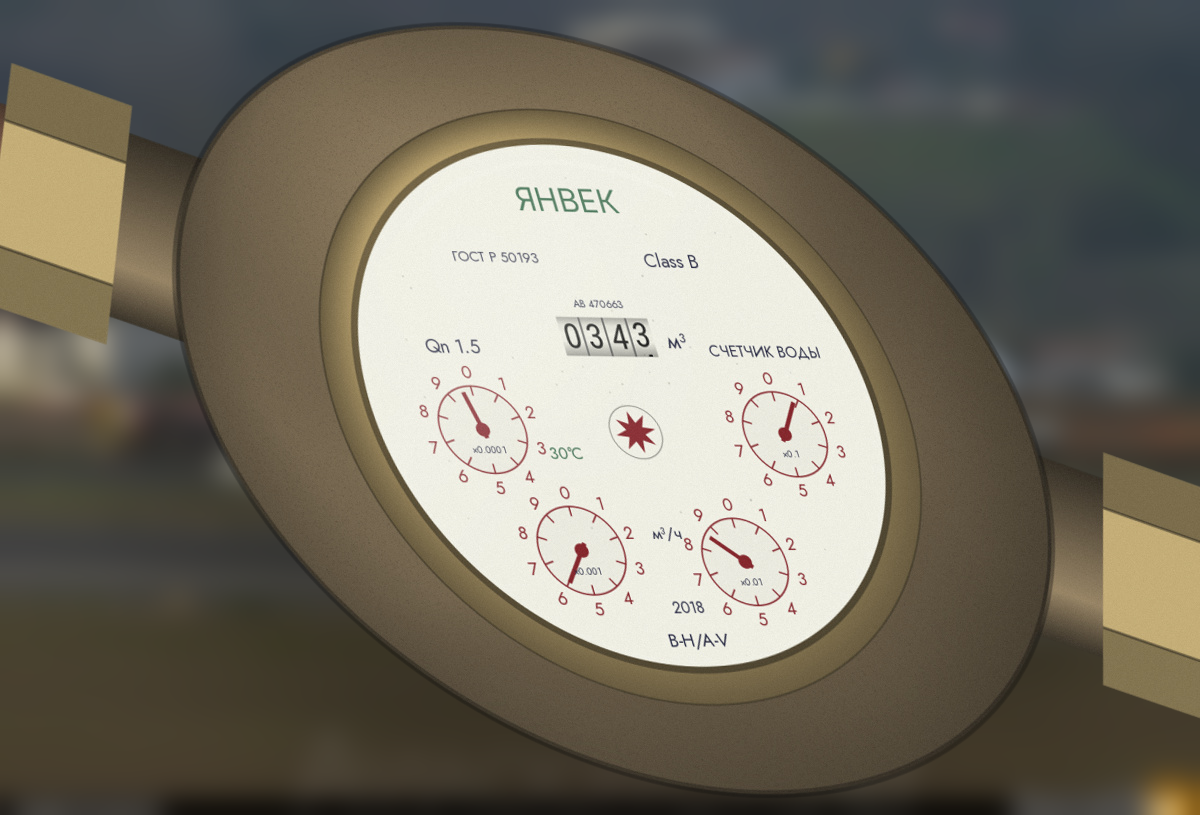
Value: 343.0859 m³
